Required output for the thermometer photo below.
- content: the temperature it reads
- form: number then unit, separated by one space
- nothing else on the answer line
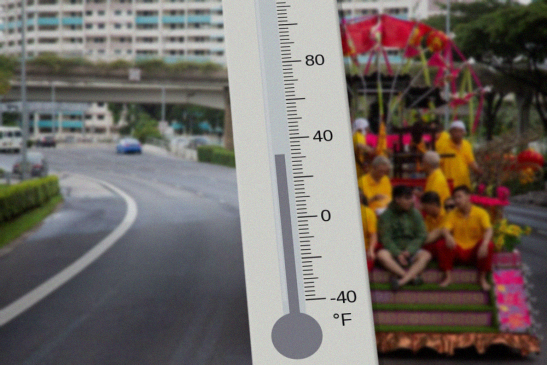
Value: 32 °F
